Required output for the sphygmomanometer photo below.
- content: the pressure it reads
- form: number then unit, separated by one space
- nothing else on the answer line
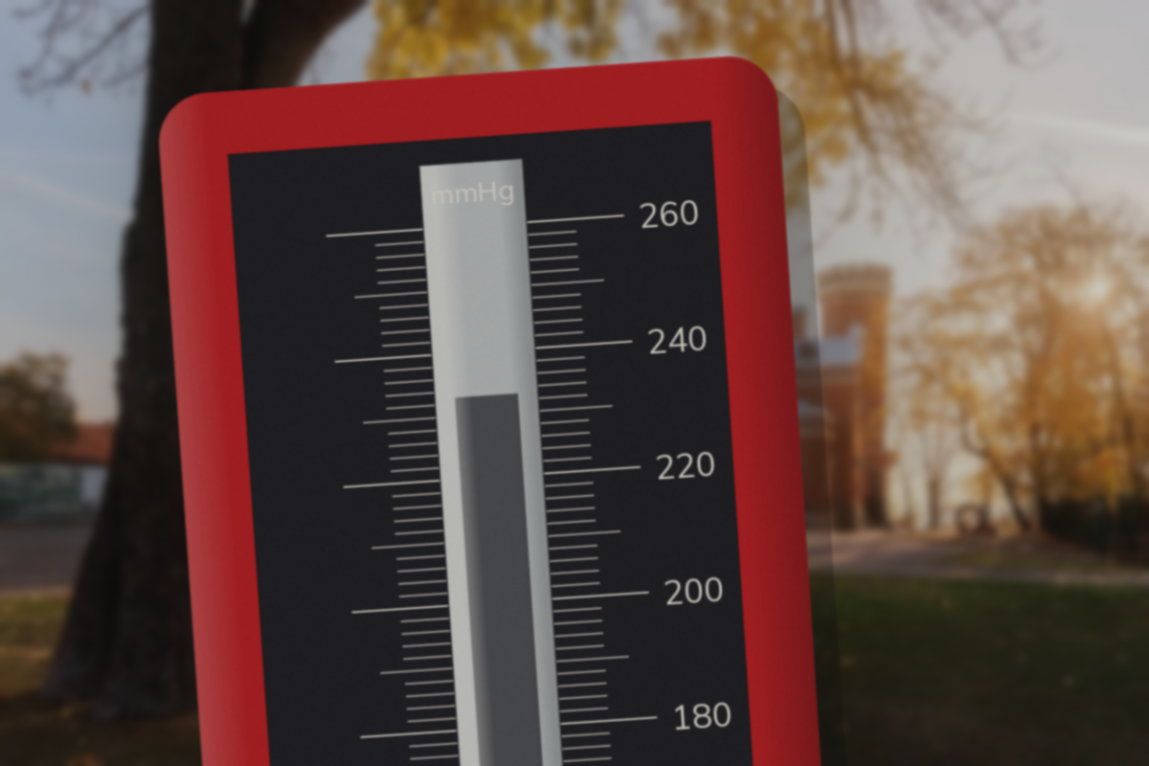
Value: 233 mmHg
